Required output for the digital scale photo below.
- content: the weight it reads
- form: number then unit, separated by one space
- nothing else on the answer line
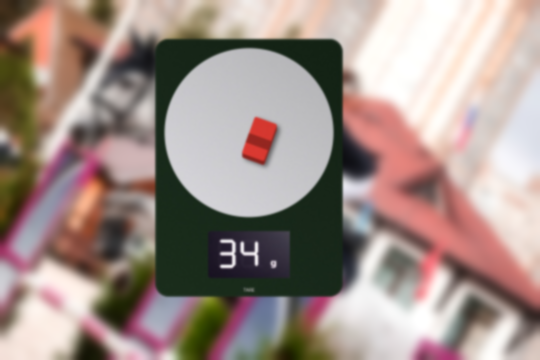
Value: 34 g
